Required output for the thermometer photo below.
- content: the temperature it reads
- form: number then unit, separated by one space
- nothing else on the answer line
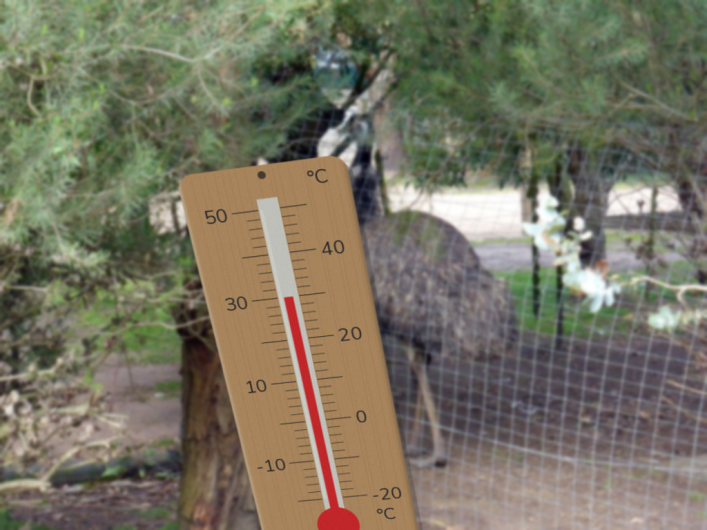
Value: 30 °C
